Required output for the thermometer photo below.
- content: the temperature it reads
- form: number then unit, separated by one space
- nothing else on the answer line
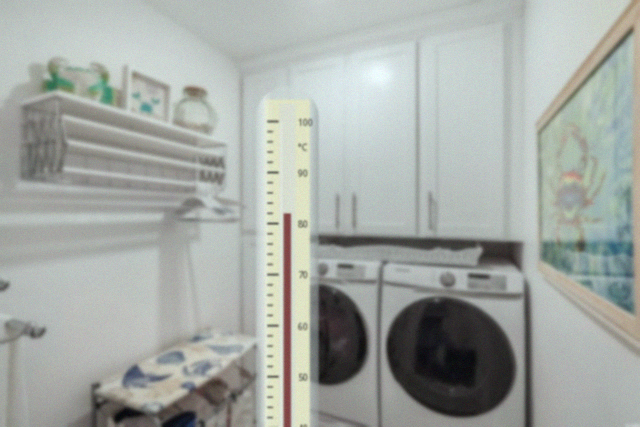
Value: 82 °C
